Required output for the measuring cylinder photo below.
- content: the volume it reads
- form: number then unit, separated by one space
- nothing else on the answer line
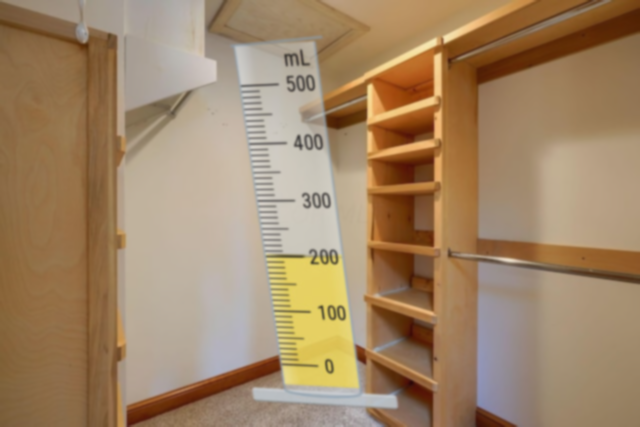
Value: 200 mL
